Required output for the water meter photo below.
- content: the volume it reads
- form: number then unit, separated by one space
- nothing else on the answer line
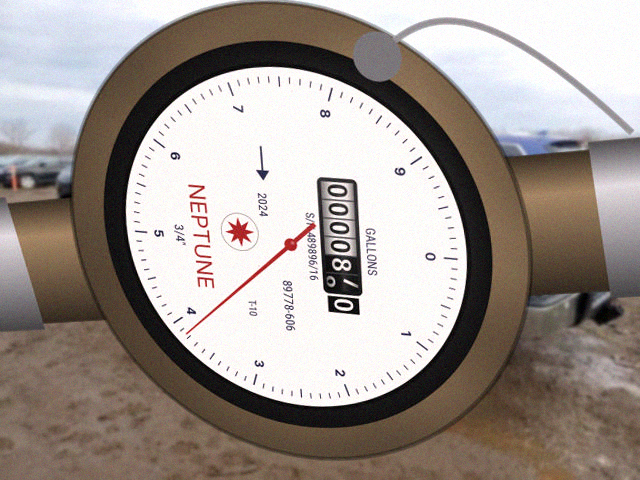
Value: 873.8 gal
